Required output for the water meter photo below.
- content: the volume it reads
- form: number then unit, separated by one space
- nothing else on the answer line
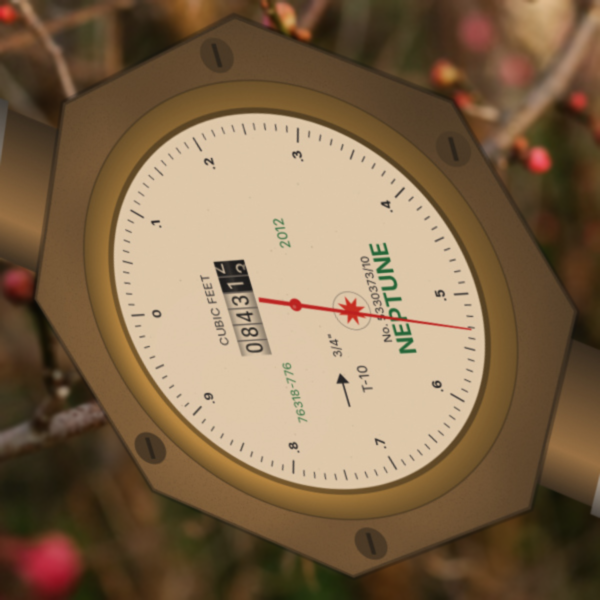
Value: 84312.53 ft³
